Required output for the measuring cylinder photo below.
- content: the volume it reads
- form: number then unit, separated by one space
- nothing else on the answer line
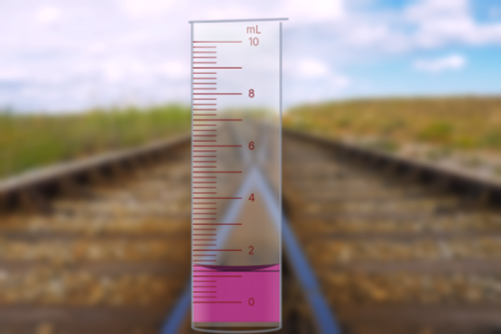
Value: 1.2 mL
